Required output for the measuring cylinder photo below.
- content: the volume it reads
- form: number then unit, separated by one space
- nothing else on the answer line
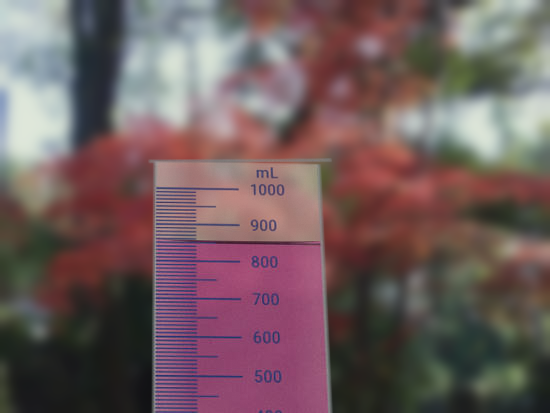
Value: 850 mL
